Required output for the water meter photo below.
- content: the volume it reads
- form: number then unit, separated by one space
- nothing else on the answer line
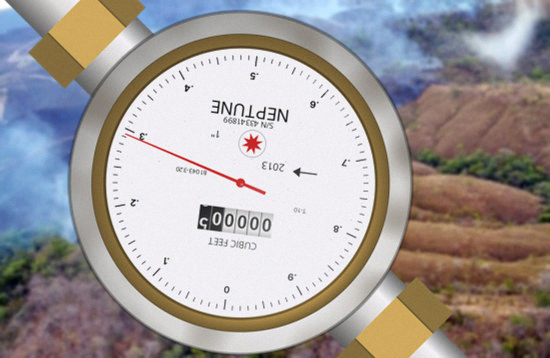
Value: 5.29 ft³
